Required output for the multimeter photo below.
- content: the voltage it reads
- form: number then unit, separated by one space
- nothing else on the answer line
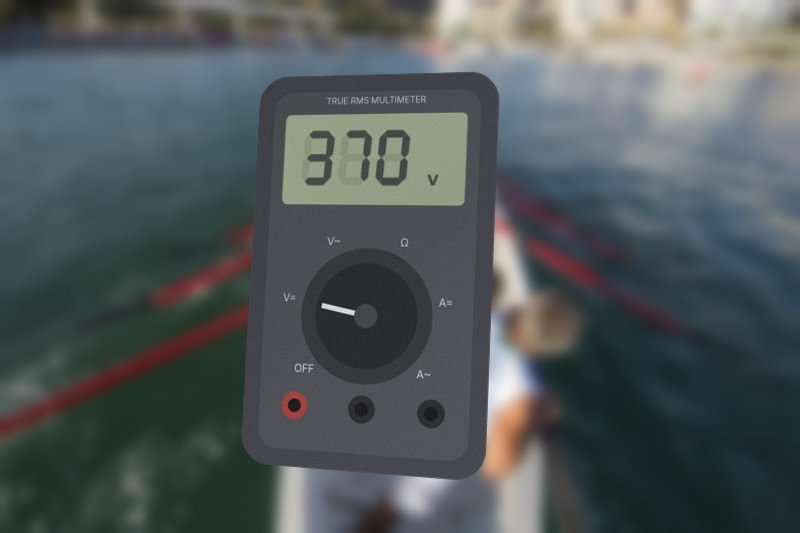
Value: 370 V
